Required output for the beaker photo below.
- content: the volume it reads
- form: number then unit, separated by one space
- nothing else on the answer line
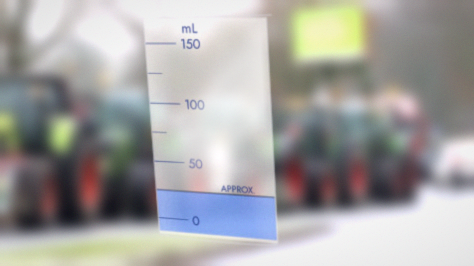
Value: 25 mL
